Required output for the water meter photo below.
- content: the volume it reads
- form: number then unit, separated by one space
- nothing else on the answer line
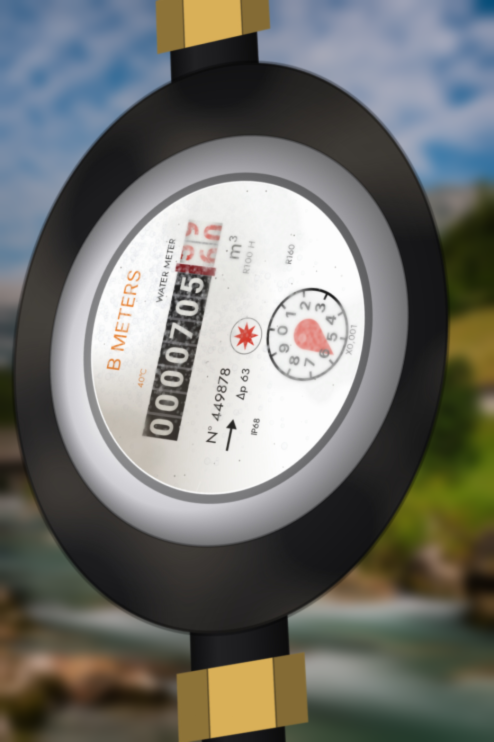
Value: 705.595 m³
